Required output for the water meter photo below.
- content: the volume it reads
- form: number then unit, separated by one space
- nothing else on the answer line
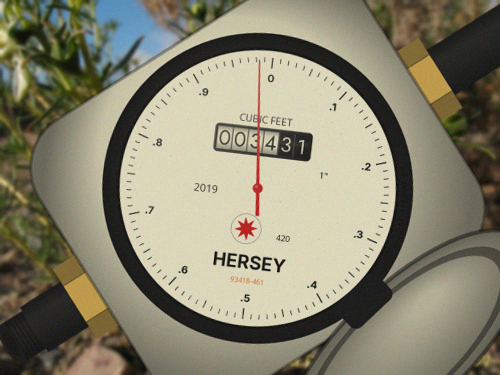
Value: 3430.98 ft³
